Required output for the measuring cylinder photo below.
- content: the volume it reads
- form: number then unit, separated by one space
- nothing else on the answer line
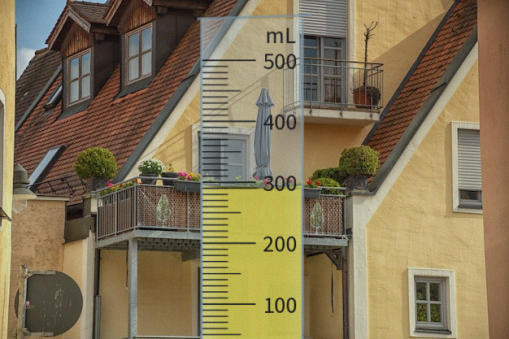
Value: 290 mL
